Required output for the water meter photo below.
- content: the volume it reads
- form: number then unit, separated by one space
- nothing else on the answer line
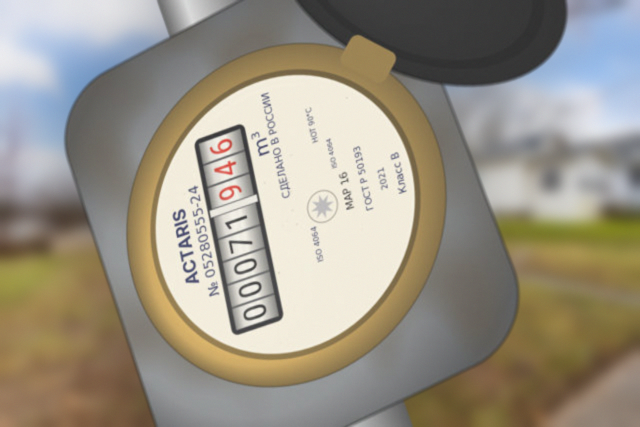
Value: 71.946 m³
